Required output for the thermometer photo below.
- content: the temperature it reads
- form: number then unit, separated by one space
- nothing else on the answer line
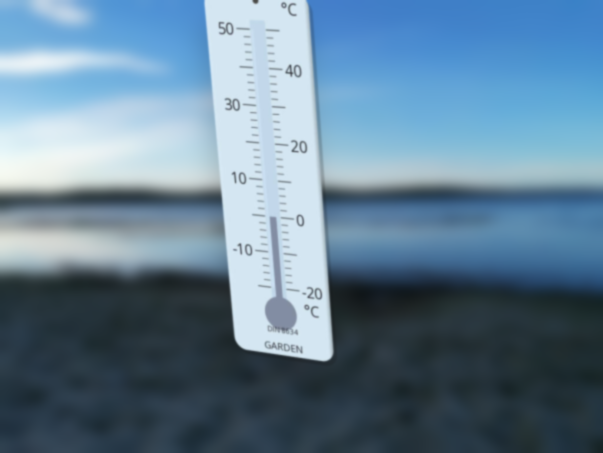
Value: 0 °C
